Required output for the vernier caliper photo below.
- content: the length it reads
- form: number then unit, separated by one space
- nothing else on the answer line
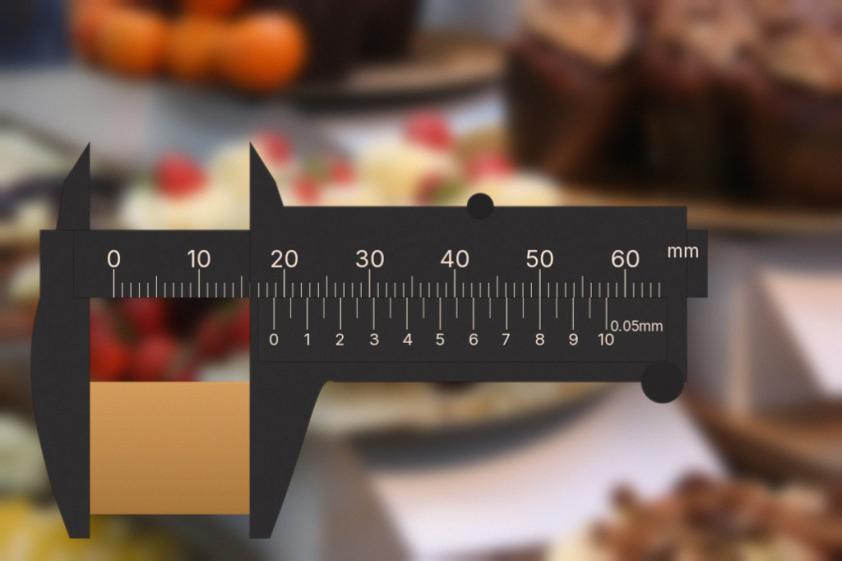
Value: 18.8 mm
